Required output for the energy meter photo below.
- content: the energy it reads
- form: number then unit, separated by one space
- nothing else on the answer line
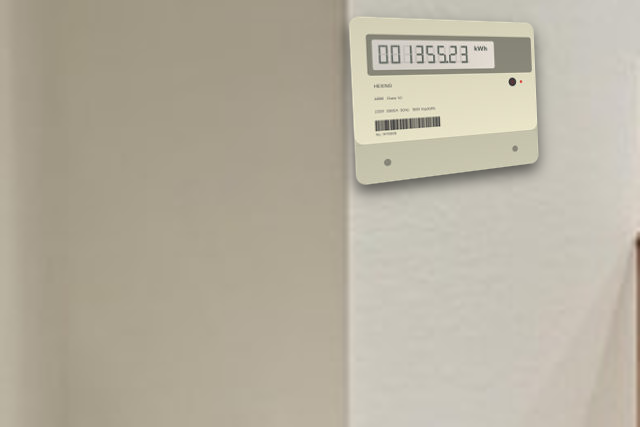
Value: 1355.23 kWh
